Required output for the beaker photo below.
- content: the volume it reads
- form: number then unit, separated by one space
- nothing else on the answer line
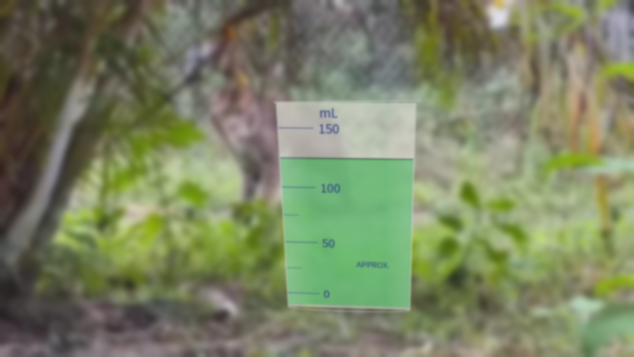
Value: 125 mL
